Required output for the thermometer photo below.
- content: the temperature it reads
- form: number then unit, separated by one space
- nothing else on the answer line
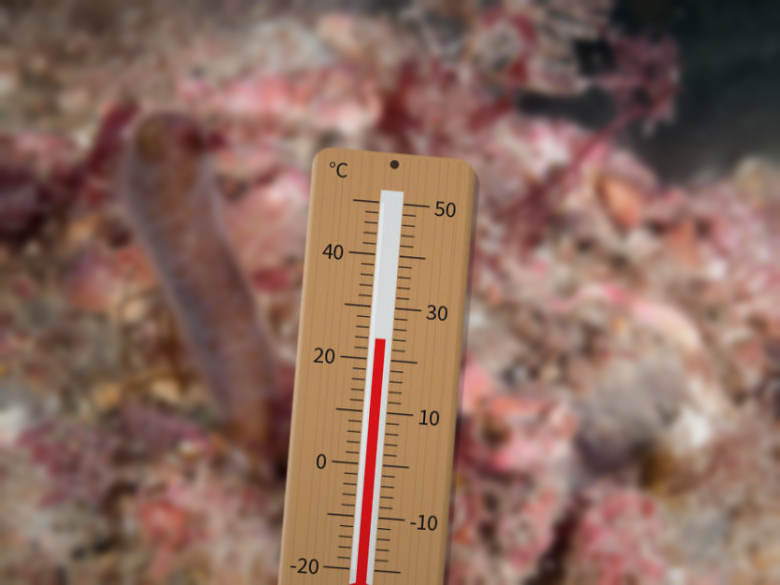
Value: 24 °C
